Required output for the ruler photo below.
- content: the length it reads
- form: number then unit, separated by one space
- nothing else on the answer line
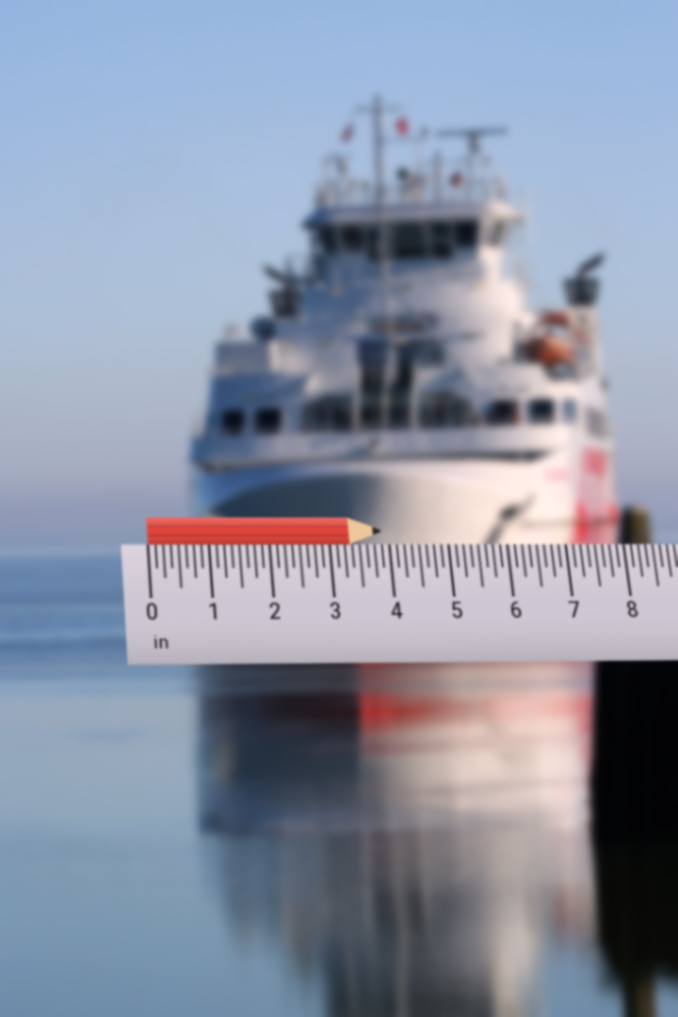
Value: 3.875 in
